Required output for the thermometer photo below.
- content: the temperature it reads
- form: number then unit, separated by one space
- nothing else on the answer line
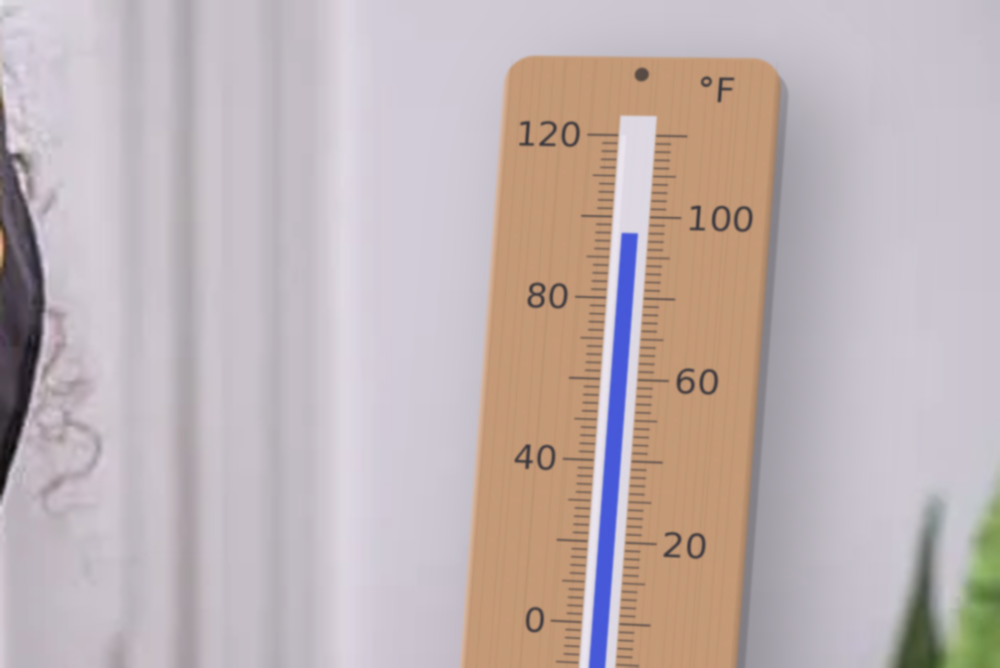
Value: 96 °F
